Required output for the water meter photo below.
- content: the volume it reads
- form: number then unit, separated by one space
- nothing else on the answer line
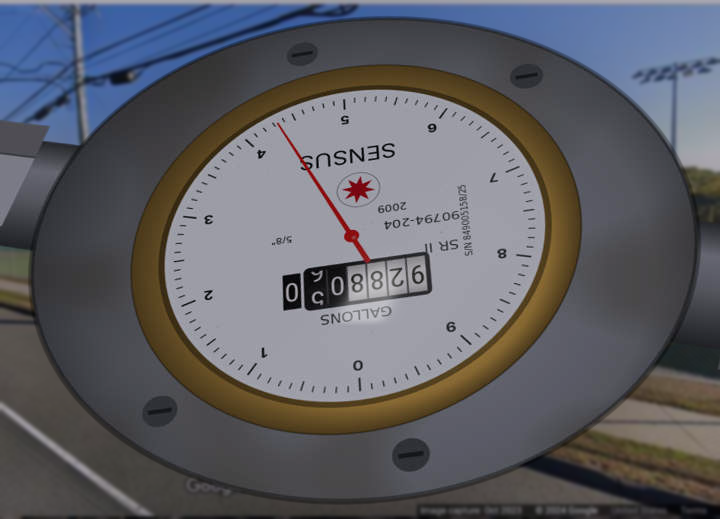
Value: 9288054.3 gal
